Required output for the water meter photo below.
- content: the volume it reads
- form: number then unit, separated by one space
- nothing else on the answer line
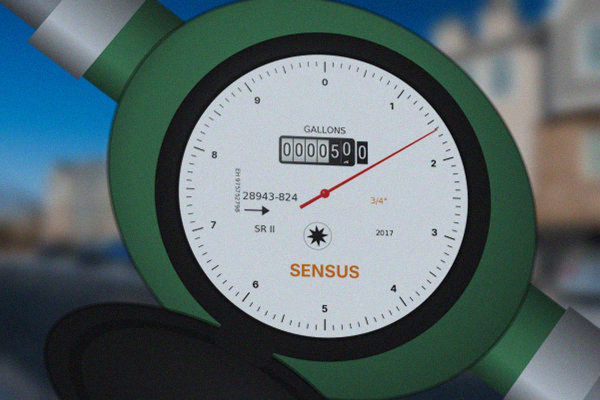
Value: 501.6 gal
